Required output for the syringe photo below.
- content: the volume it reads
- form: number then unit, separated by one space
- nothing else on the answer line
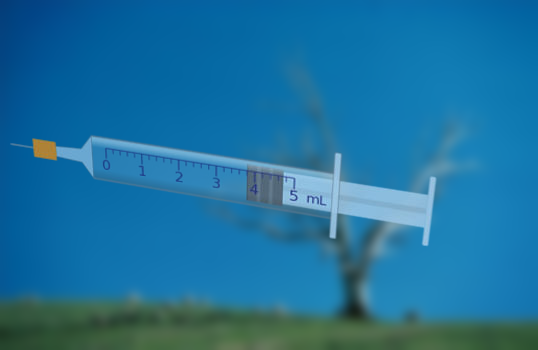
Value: 3.8 mL
